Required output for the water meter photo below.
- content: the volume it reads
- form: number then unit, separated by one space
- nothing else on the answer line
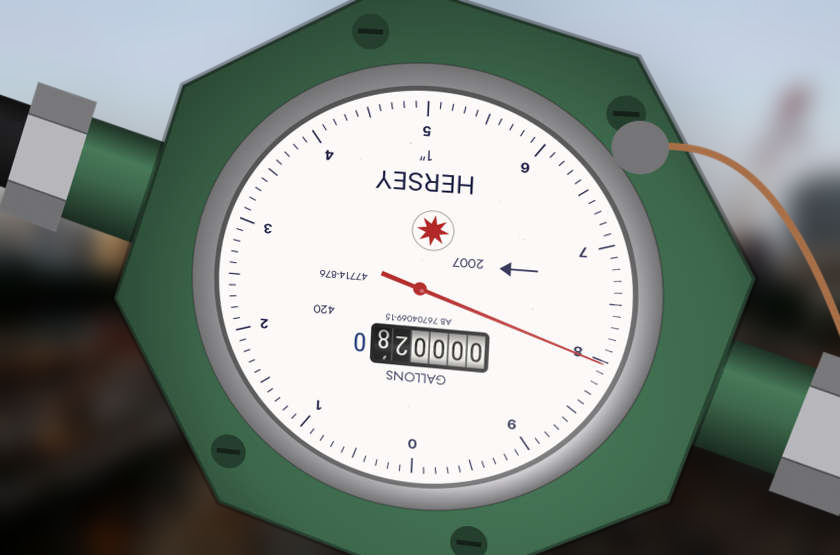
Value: 278.0 gal
